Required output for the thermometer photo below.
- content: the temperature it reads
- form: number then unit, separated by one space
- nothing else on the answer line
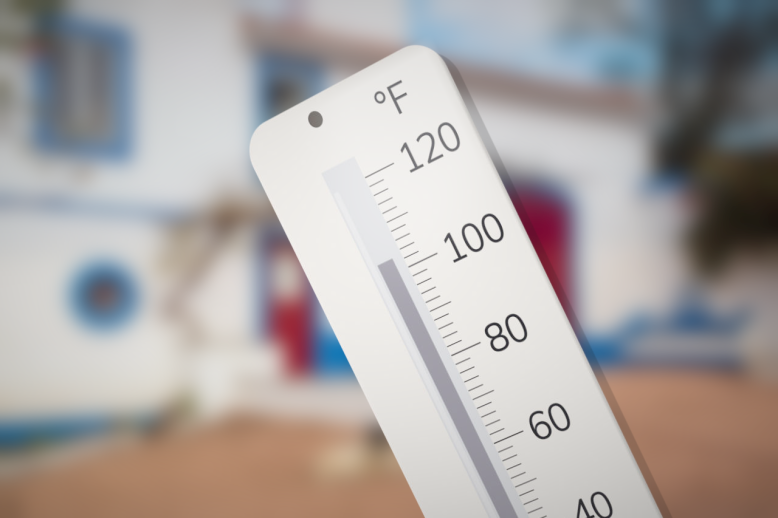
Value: 103 °F
